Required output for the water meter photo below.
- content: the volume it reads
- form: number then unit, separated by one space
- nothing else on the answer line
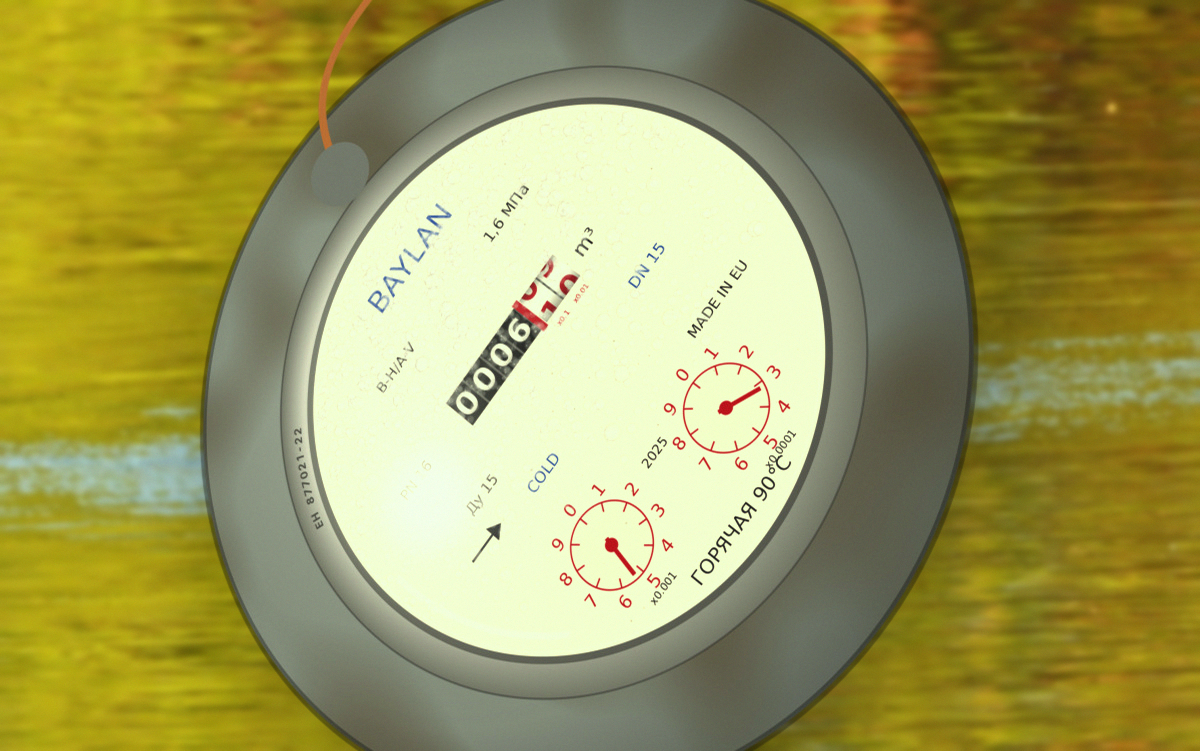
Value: 6.0953 m³
